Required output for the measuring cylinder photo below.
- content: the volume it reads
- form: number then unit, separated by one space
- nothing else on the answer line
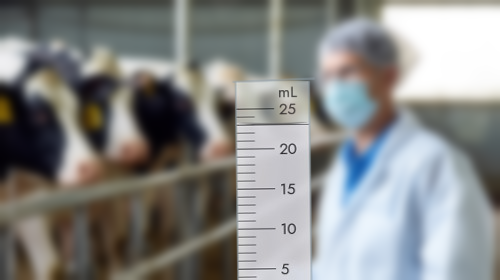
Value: 23 mL
